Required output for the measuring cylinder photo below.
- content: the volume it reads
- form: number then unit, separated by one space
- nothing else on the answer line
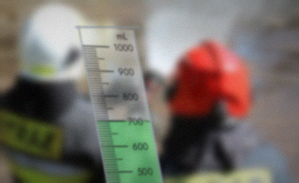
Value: 700 mL
